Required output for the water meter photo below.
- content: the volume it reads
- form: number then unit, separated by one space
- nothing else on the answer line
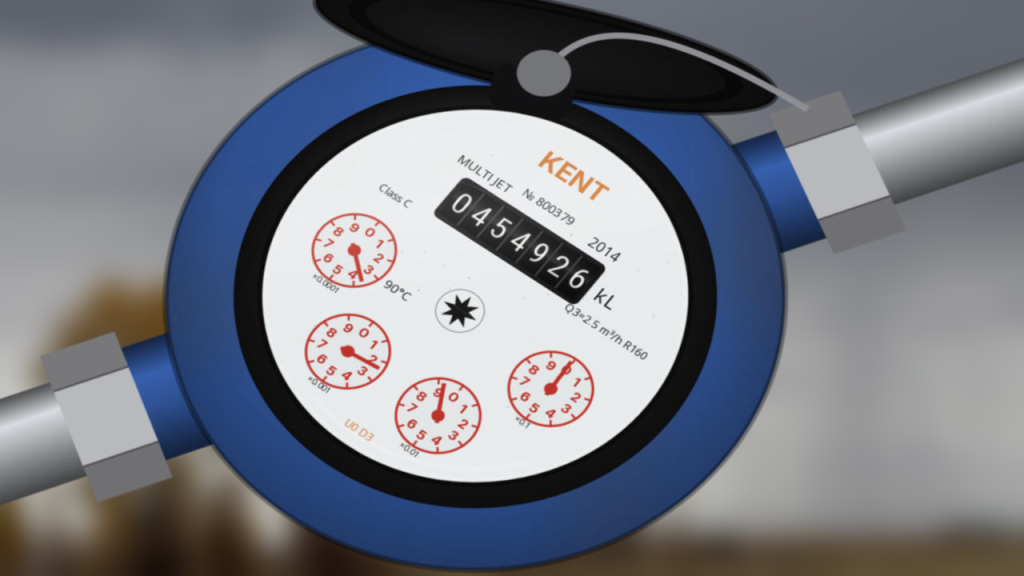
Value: 454925.9923 kL
